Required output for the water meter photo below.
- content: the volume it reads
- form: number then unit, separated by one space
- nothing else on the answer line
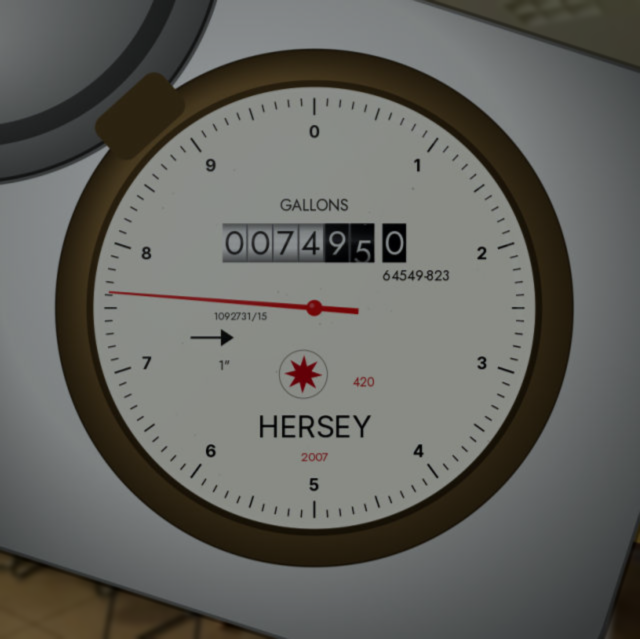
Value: 74947.6 gal
